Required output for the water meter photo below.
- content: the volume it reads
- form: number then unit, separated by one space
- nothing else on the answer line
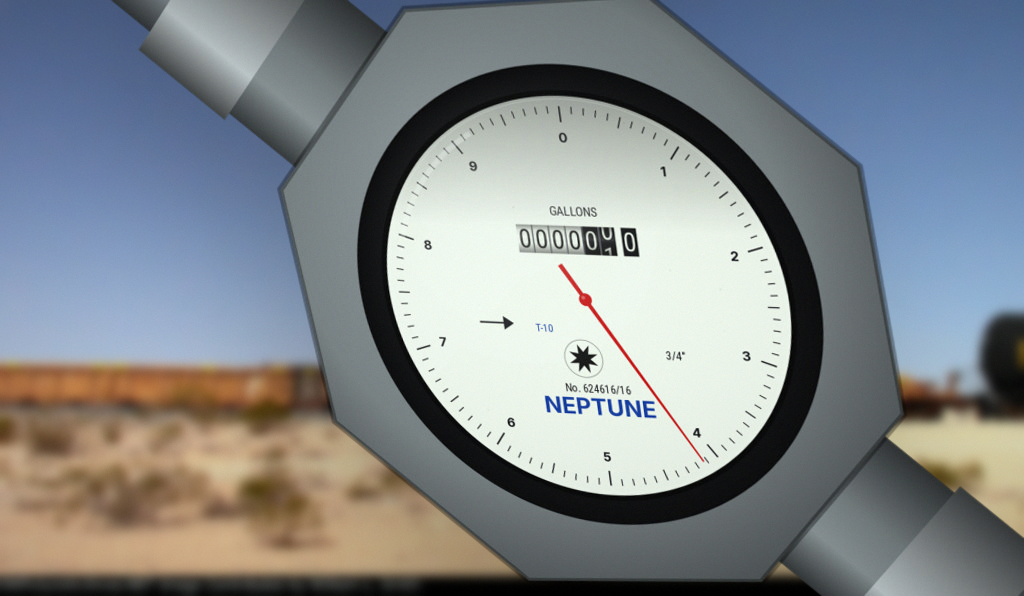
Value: 4.1 gal
